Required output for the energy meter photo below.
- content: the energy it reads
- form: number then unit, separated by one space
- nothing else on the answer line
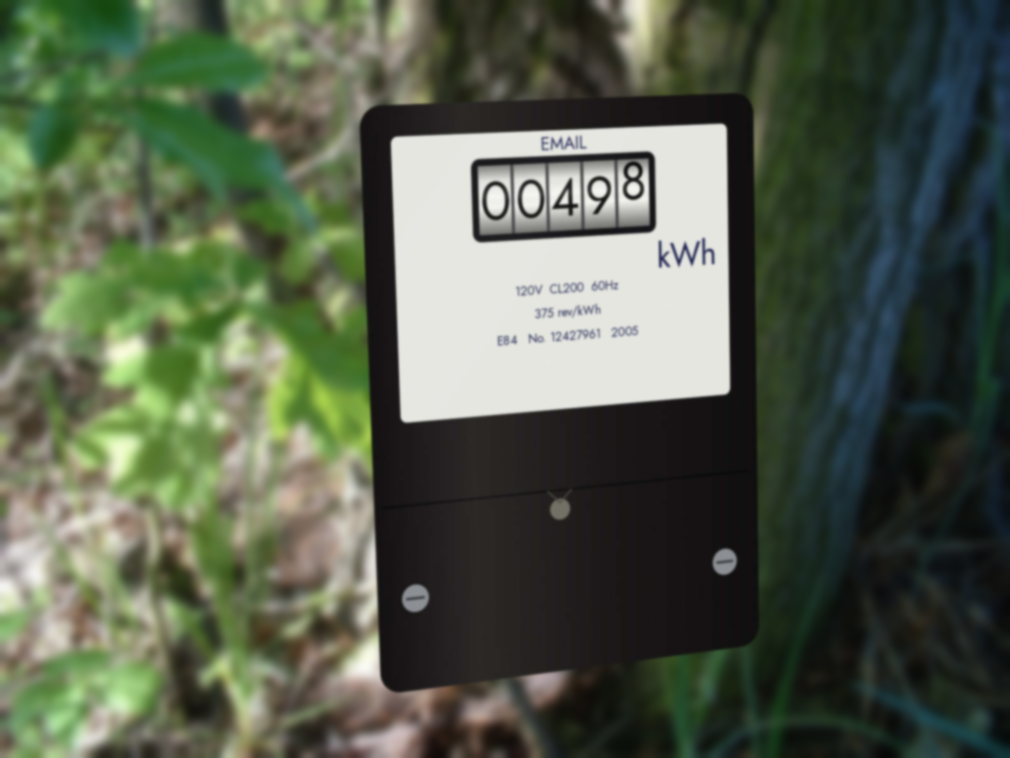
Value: 498 kWh
